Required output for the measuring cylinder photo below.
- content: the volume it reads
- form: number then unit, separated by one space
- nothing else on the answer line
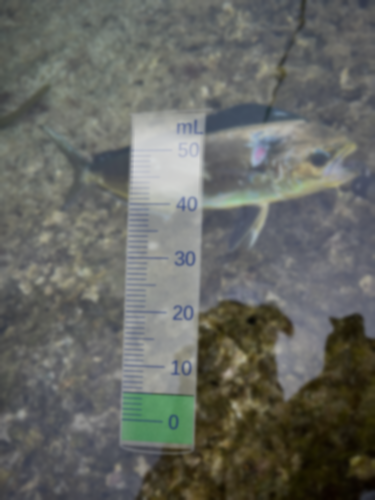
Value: 5 mL
